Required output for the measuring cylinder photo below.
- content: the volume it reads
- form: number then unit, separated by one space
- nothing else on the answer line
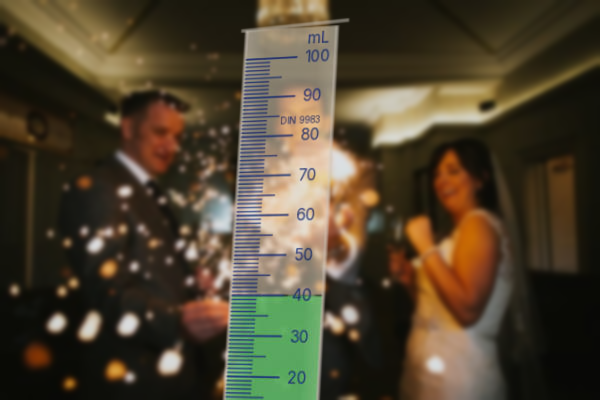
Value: 40 mL
